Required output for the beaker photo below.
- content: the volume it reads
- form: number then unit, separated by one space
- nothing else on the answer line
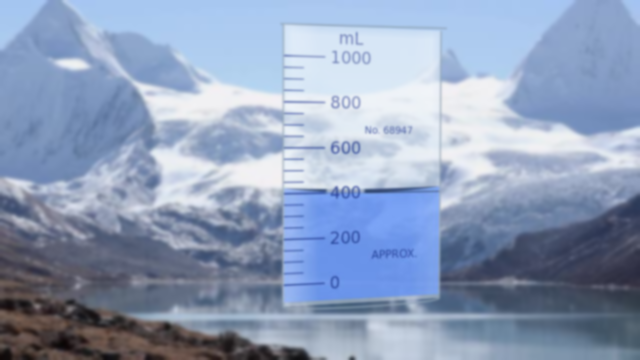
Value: 400 mL
